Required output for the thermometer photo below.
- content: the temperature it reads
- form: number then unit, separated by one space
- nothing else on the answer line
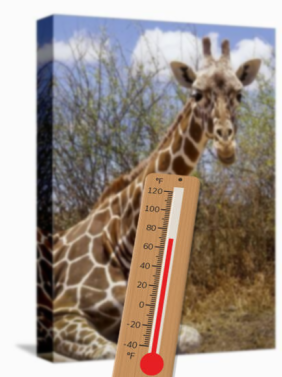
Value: 70 °F
